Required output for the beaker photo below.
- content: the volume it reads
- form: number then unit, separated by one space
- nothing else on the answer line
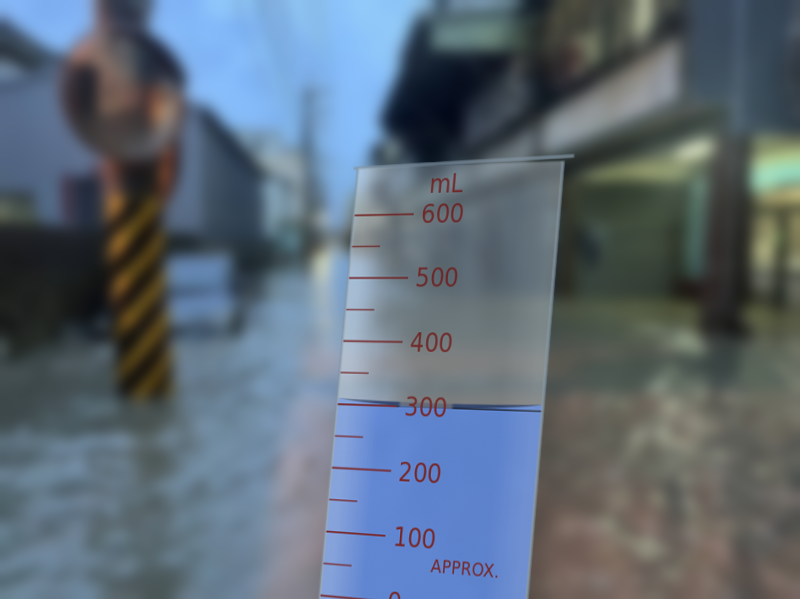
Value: 300 mL
